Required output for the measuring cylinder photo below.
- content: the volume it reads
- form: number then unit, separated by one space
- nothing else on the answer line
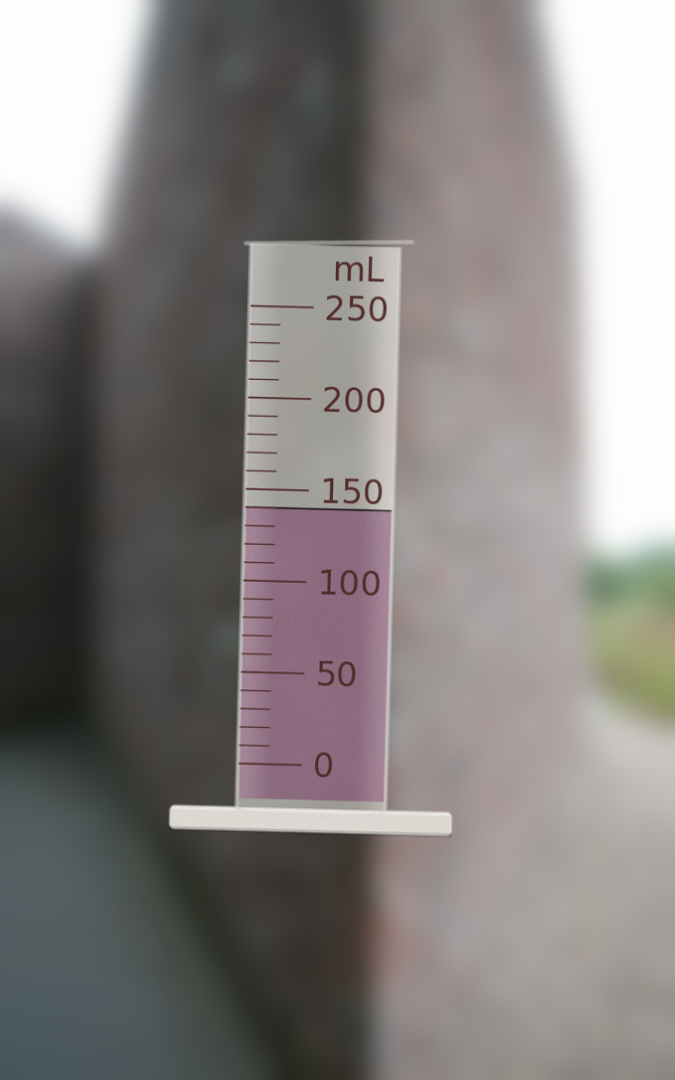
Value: 140 mL
